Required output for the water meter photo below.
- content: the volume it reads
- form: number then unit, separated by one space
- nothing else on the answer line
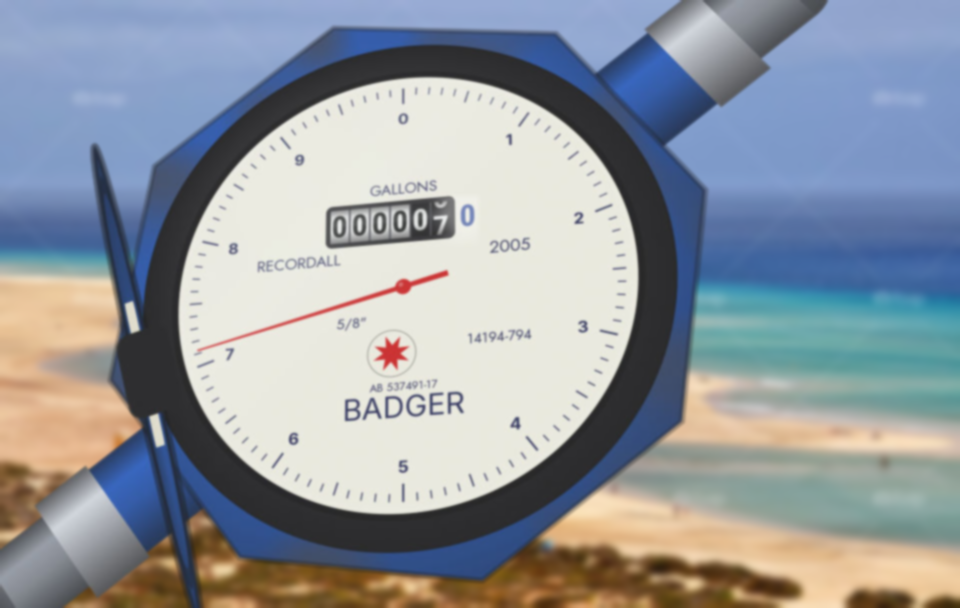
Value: 67.1 gal
